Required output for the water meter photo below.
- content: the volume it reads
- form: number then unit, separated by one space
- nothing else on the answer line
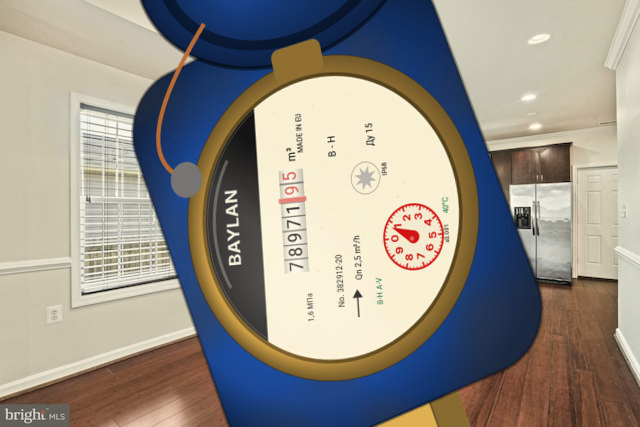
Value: 78971.950 m³
